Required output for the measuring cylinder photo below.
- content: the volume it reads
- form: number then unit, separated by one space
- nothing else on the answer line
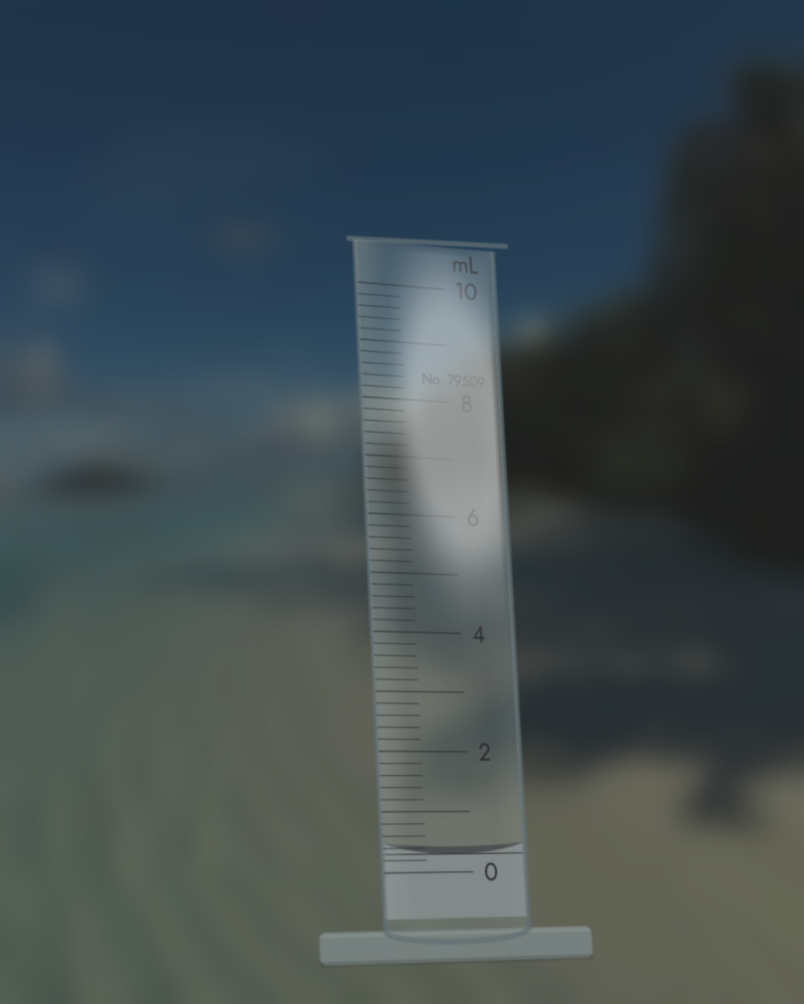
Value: 0.3 mL
